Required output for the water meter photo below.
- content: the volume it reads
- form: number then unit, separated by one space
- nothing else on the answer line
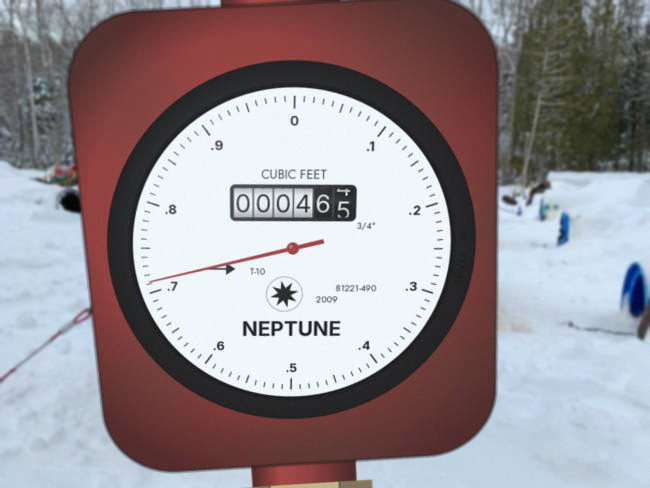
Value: 464.71 ft³
